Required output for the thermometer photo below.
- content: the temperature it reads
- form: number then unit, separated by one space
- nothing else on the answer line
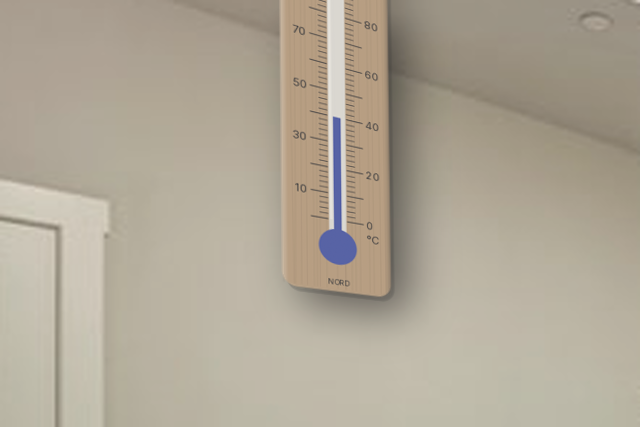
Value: 40 °C
